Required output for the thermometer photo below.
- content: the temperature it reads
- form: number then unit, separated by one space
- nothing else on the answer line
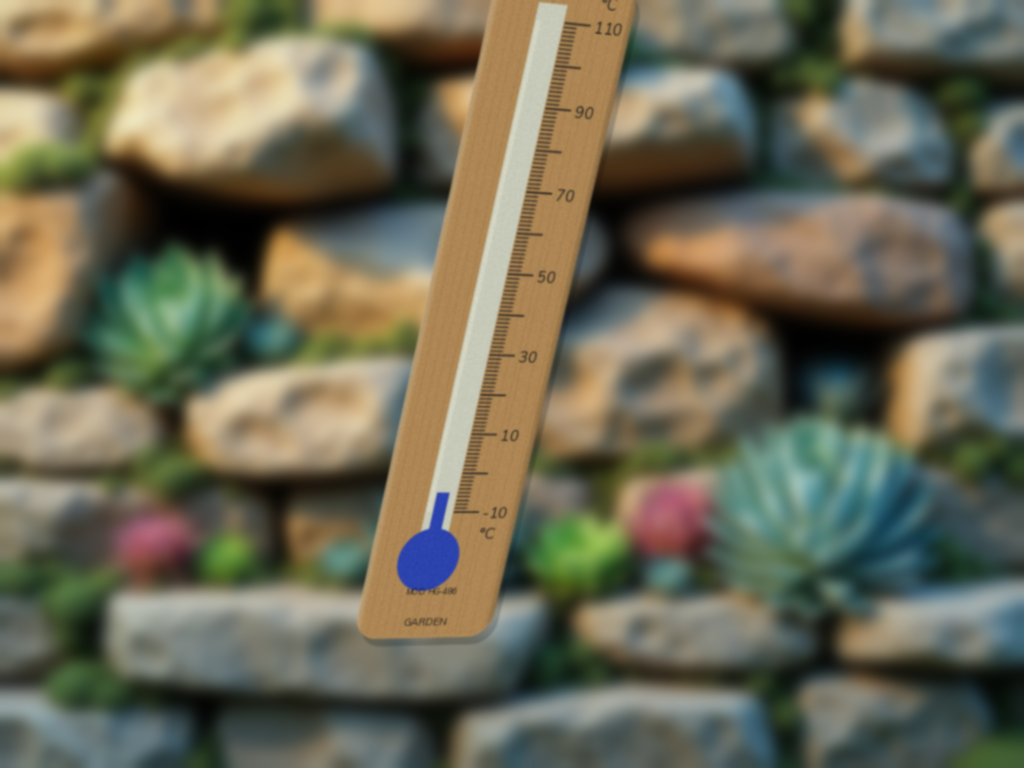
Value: -5 °C
